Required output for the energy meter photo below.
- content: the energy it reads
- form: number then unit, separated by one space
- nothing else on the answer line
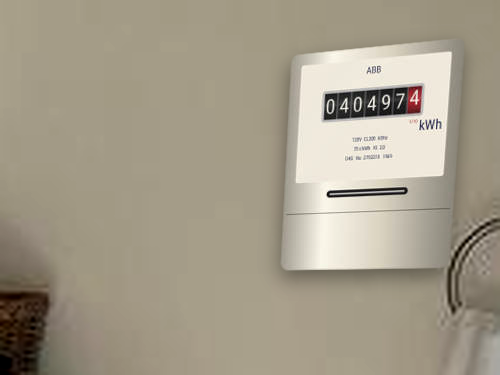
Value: 40497.4 kWh
